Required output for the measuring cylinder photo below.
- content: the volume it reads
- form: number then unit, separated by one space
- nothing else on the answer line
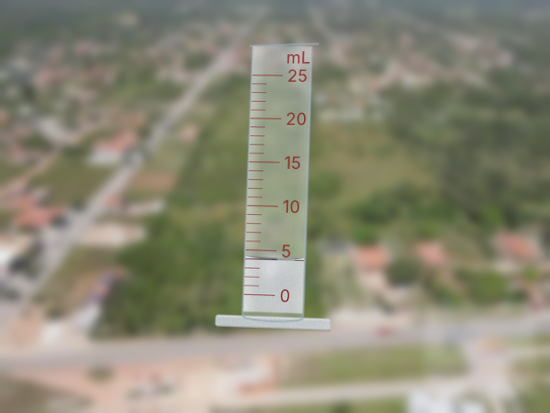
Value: 4 mL
